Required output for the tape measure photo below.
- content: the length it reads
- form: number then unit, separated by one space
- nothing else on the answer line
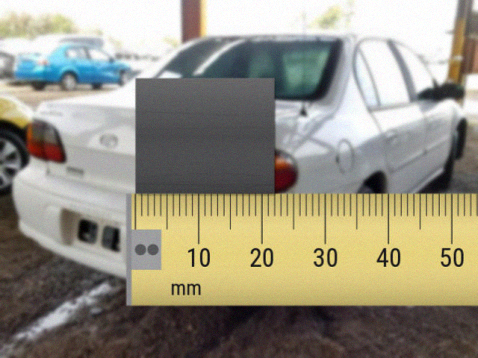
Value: 22 mm
